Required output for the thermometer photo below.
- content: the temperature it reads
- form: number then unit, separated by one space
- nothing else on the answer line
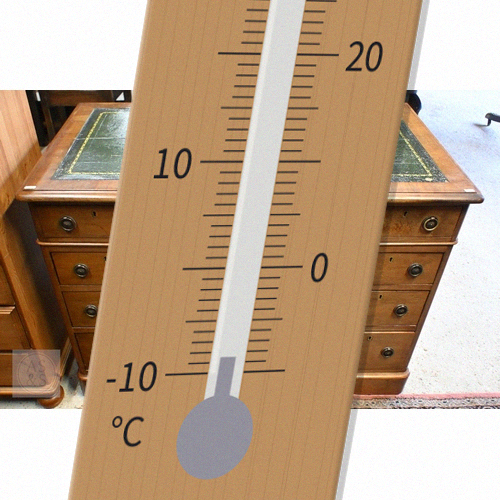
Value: -8.5 °C
